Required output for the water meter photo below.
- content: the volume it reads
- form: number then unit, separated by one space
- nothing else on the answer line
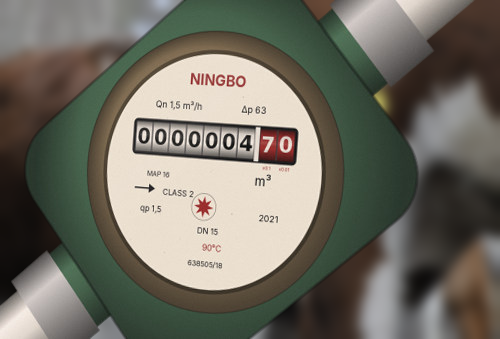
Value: 4.70 m³
